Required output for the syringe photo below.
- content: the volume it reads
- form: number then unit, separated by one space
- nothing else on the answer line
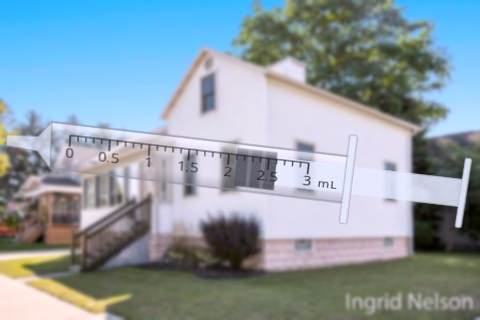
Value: 2.1 mL
